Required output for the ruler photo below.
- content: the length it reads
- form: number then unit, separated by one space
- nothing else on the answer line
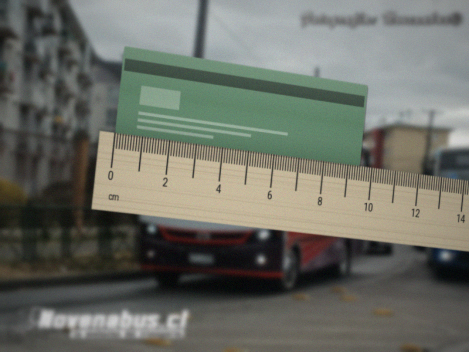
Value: 9.5 cm
